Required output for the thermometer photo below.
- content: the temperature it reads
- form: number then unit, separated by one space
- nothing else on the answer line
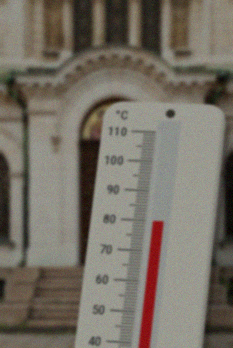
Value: 80 °C
